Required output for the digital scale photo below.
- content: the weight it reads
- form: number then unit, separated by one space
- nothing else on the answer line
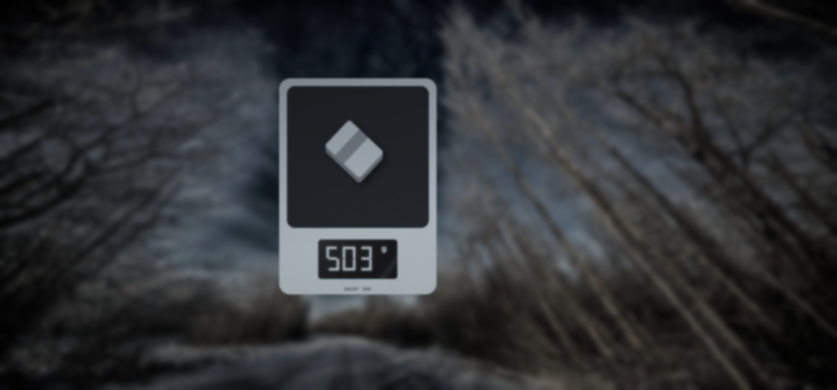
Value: 503 g
